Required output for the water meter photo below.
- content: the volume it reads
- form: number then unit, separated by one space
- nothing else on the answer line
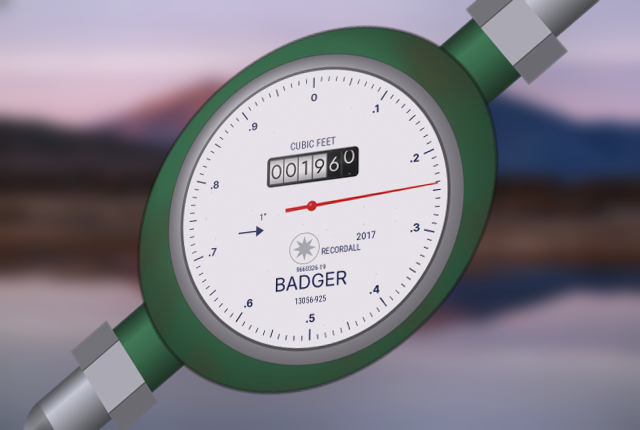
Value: 1960.24 ft³
